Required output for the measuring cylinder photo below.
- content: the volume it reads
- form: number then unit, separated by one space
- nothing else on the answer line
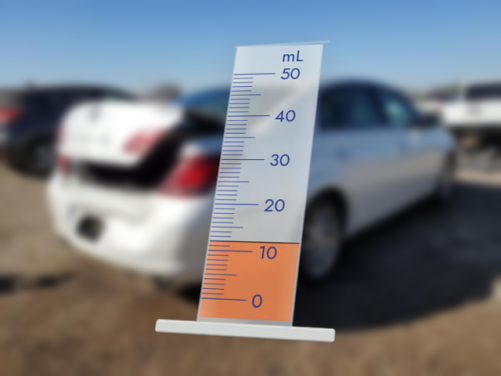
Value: 12 mL
